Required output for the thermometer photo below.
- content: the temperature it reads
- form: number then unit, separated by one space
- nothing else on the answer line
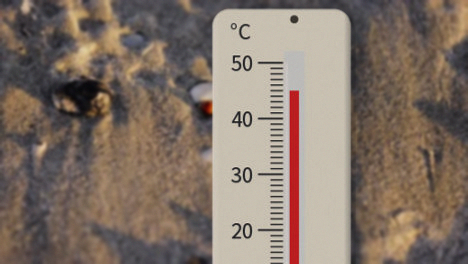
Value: 45 °C
